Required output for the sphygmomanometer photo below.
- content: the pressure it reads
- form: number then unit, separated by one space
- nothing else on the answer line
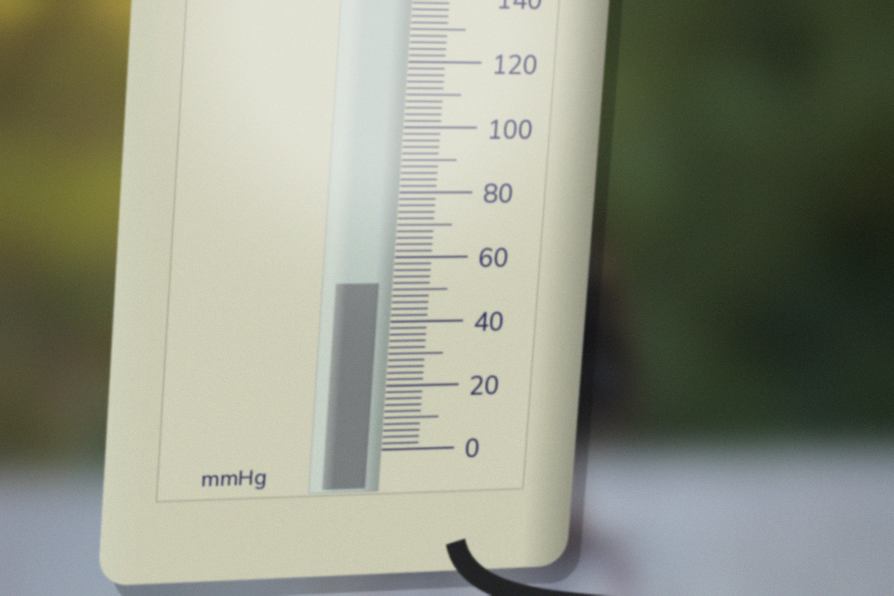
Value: 52 mmHg
